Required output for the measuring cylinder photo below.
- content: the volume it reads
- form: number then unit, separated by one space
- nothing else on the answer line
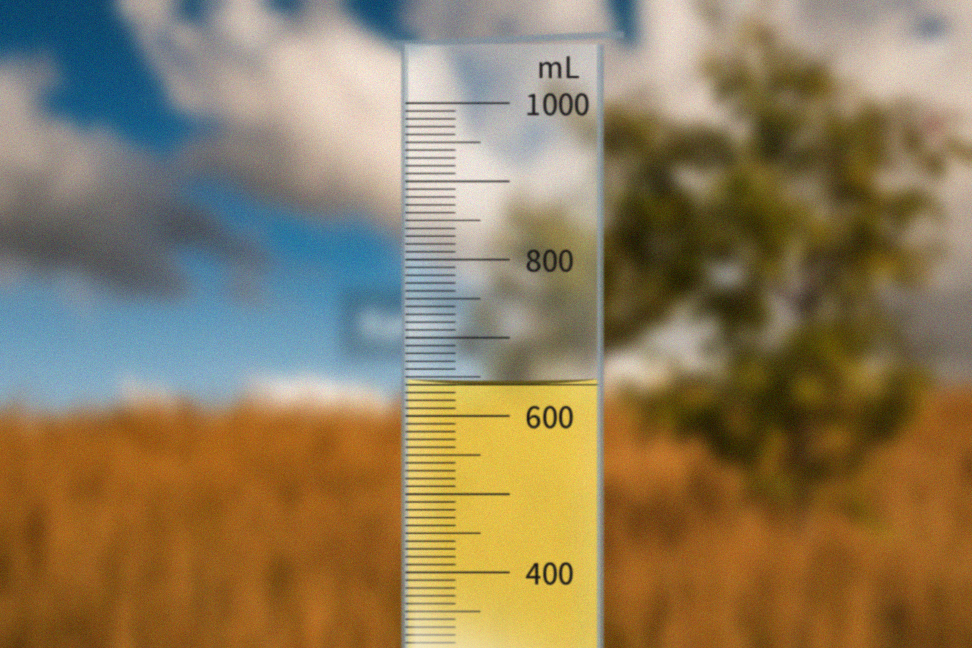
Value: 640 mL
